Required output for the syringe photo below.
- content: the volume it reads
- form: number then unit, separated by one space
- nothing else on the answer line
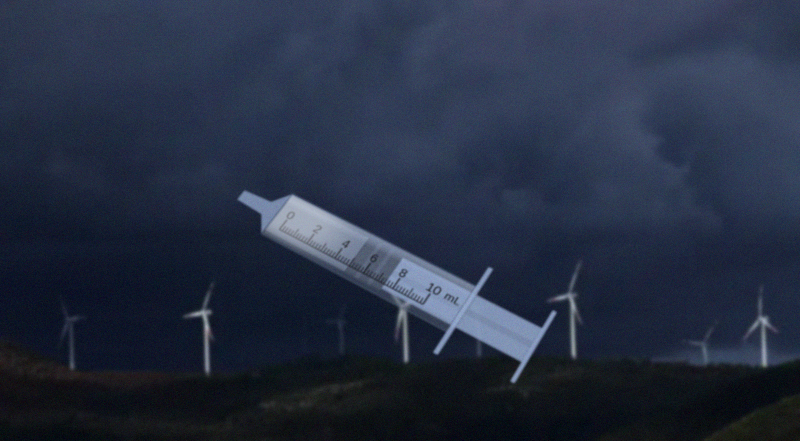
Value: 5 mL
